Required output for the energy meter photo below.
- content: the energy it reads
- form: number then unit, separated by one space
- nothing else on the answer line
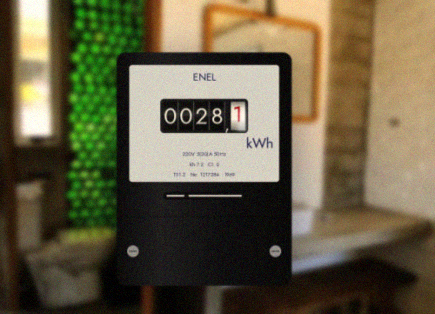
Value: 28.1 kWh
